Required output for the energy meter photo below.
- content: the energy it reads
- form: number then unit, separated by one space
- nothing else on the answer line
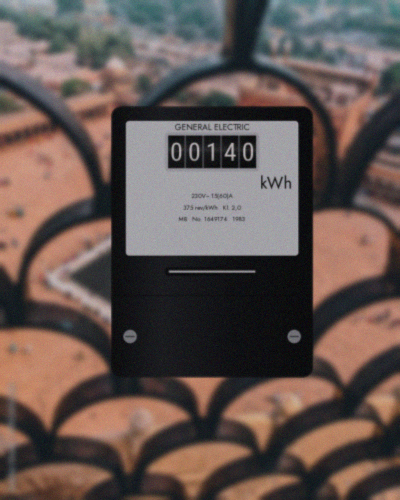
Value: 140 kWh
